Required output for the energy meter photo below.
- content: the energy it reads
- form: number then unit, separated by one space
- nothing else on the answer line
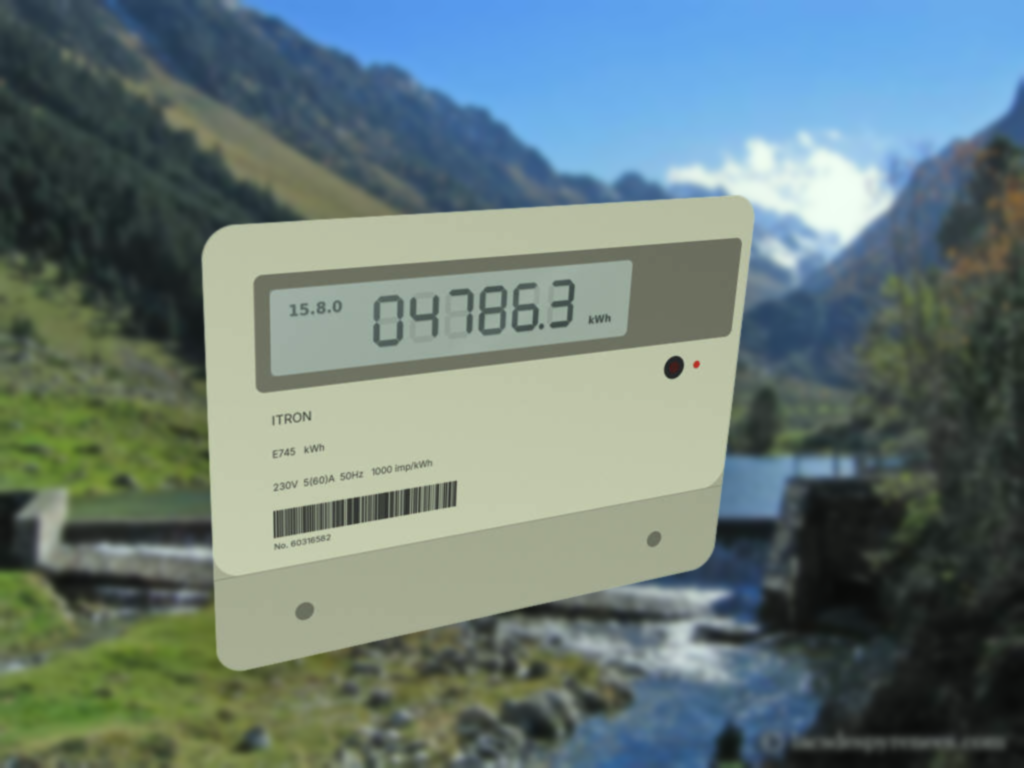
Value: 4786.3 kWh
